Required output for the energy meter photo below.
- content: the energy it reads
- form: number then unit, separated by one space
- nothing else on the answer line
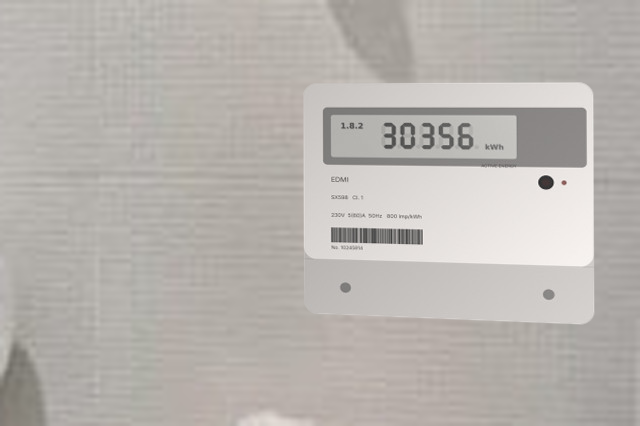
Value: 30356 kWh
